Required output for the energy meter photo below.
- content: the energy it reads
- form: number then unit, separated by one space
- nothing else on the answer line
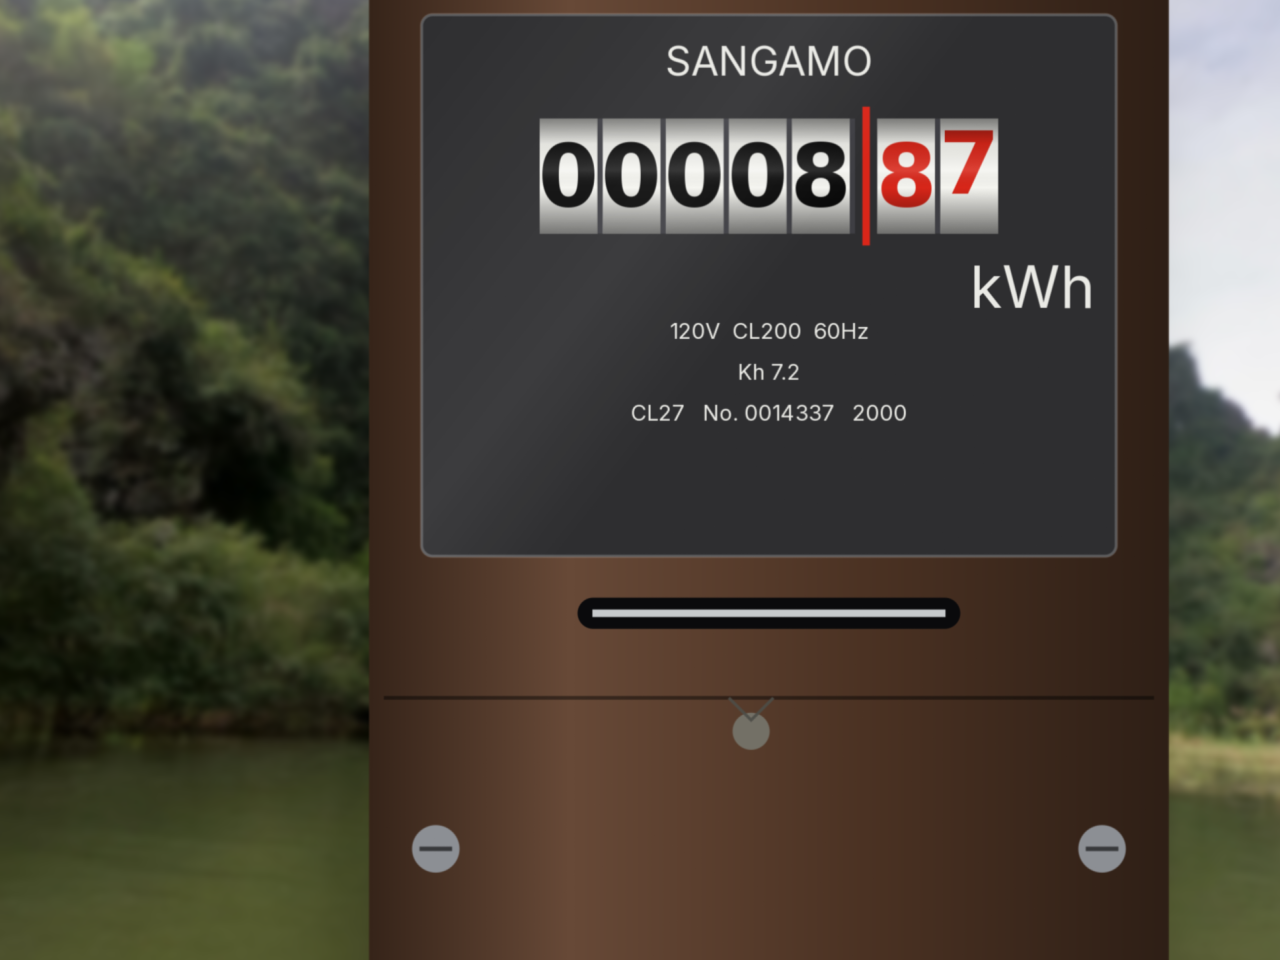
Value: 8.87 kWh
